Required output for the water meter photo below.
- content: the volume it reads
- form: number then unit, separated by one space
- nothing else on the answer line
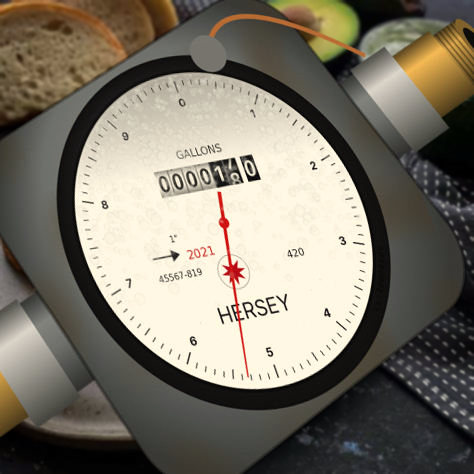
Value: 175.3 gal
